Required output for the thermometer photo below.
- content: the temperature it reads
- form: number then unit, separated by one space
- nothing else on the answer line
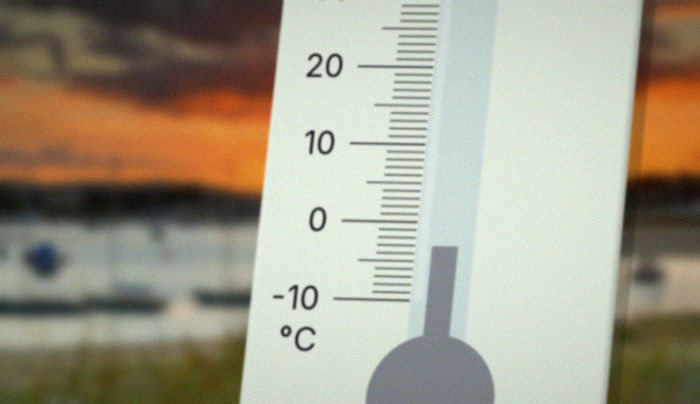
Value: -3 °C
